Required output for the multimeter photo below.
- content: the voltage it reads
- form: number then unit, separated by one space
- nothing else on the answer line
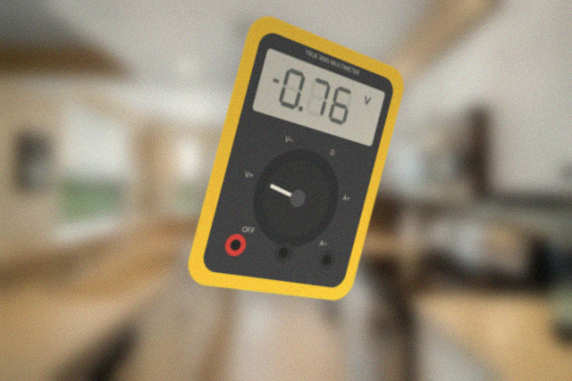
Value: -0.76 V
